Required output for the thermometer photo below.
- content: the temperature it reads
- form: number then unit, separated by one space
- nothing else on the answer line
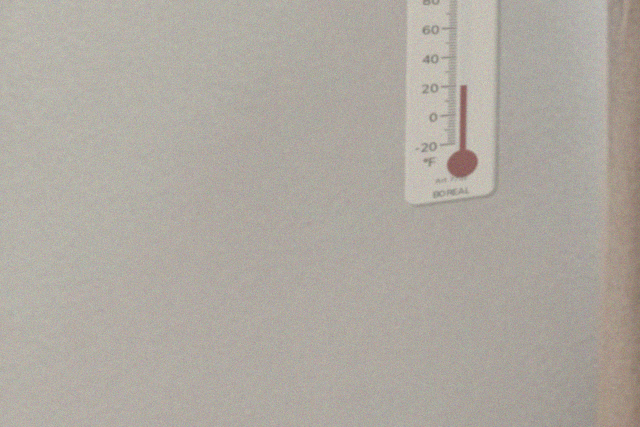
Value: 20 °F
